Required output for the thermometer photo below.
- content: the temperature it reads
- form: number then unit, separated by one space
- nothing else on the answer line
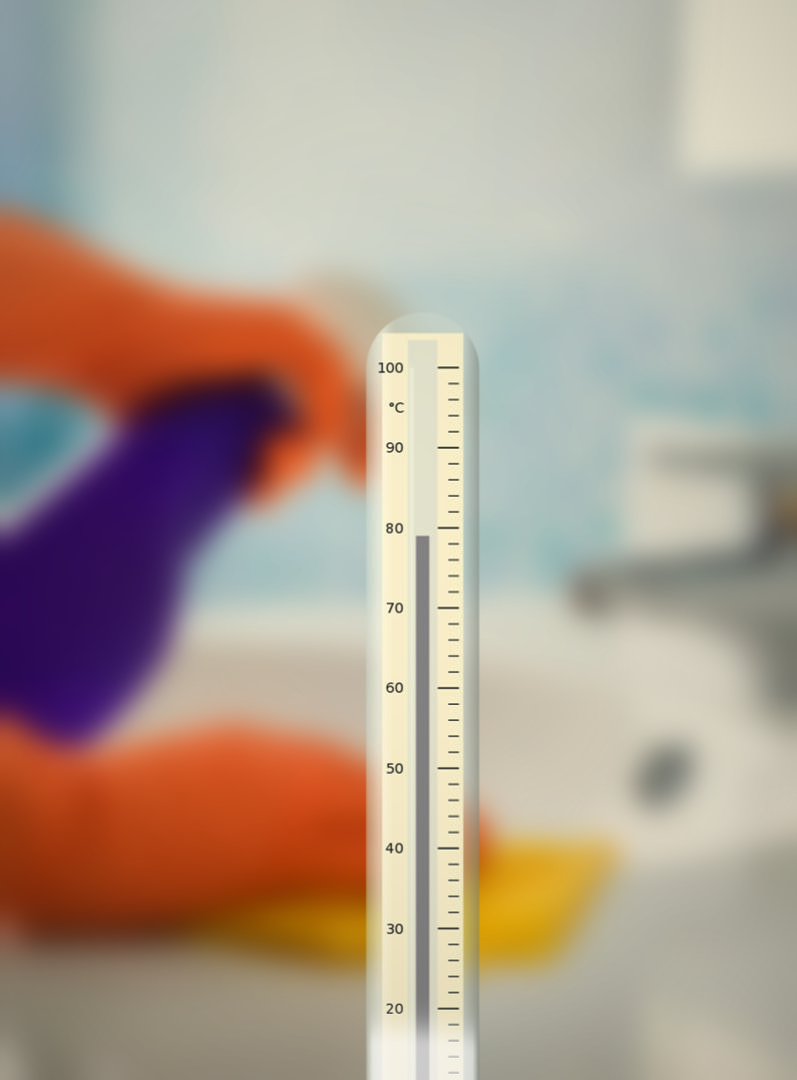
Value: 79 °C
